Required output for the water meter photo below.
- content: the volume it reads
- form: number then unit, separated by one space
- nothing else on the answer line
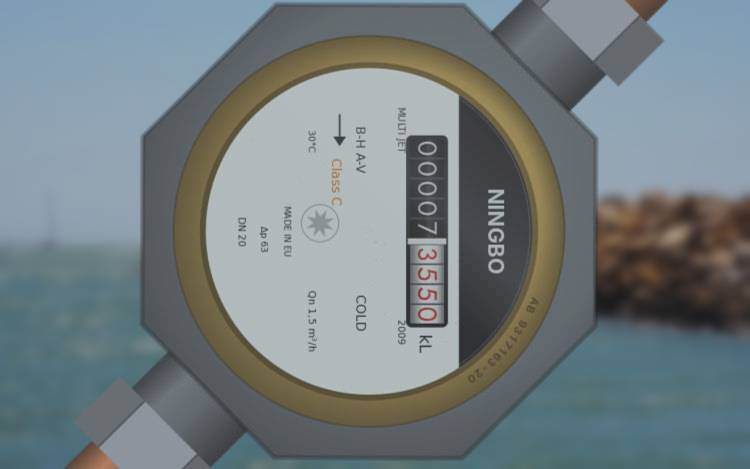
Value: 7.3550 kL
